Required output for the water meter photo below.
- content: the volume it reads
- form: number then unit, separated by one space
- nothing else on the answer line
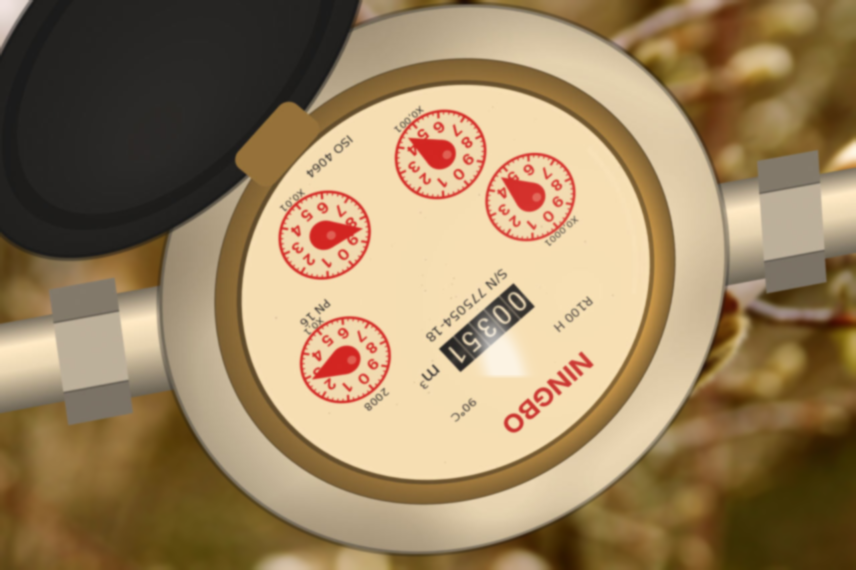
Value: 351.2844 m³
